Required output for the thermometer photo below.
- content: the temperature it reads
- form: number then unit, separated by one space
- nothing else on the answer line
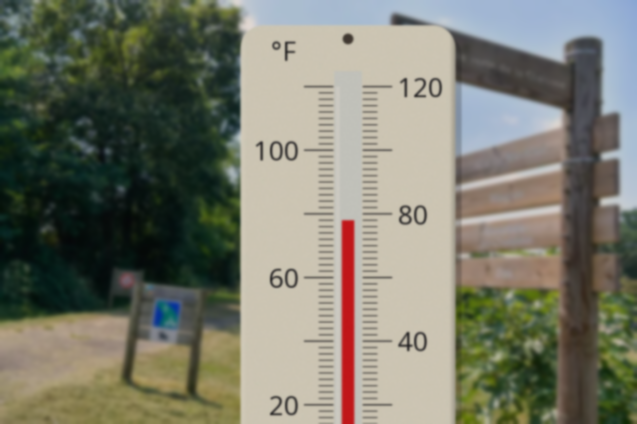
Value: 78 °F
